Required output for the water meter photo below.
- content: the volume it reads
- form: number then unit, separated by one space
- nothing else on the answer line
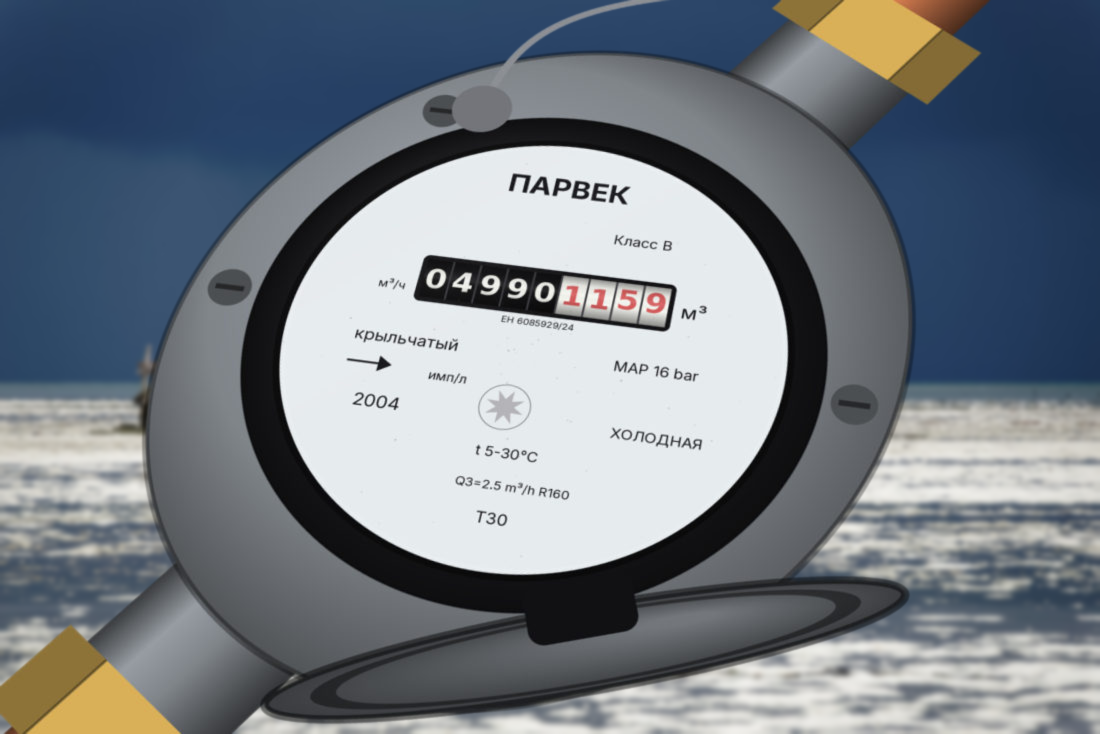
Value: 4990.1159 m³
